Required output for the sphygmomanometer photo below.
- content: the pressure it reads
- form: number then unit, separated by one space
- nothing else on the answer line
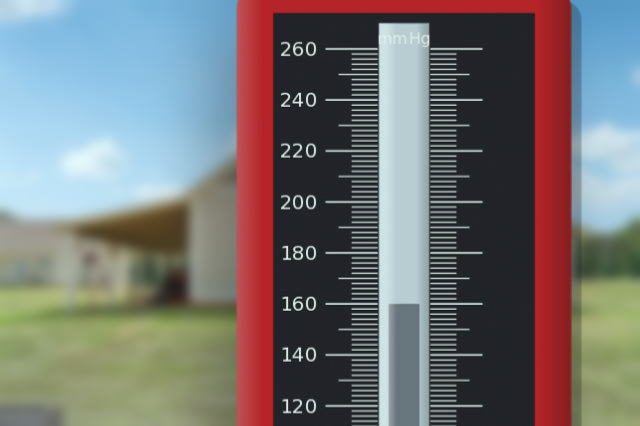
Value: 160 mmHg
